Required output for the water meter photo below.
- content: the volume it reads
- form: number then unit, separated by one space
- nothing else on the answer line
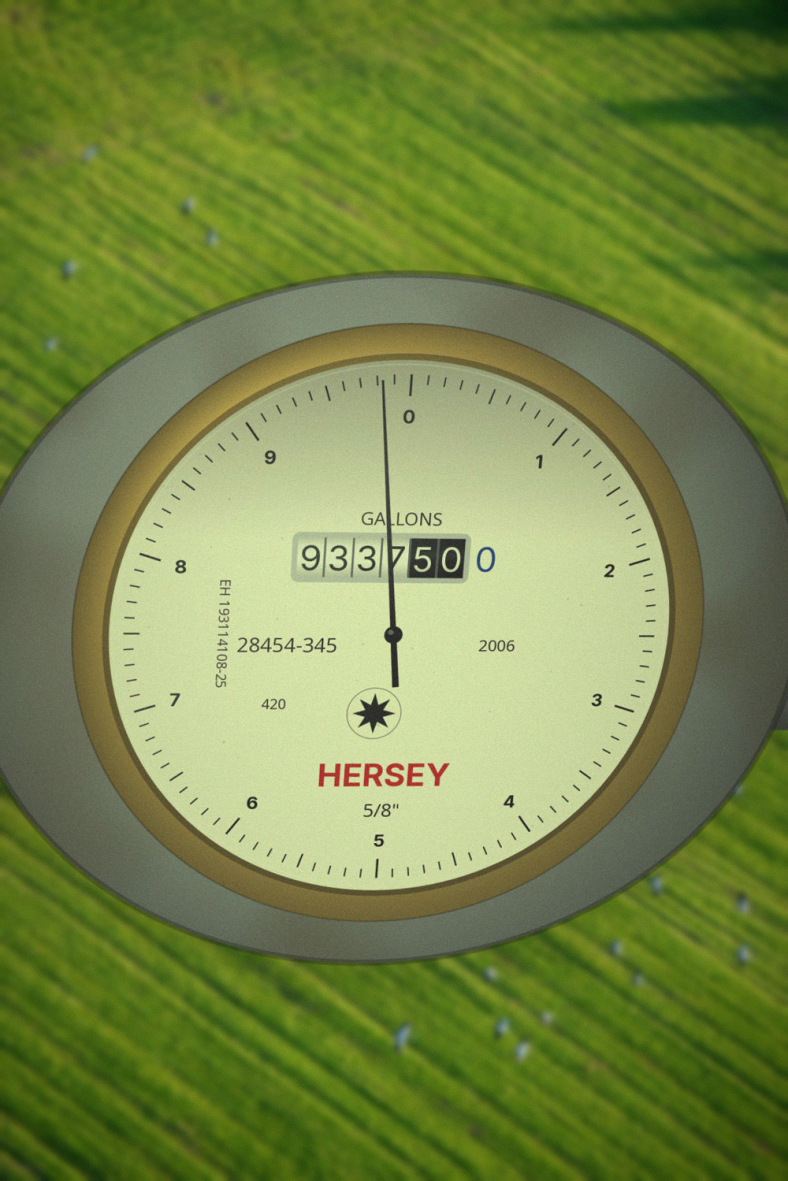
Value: 9337499.8 gal
